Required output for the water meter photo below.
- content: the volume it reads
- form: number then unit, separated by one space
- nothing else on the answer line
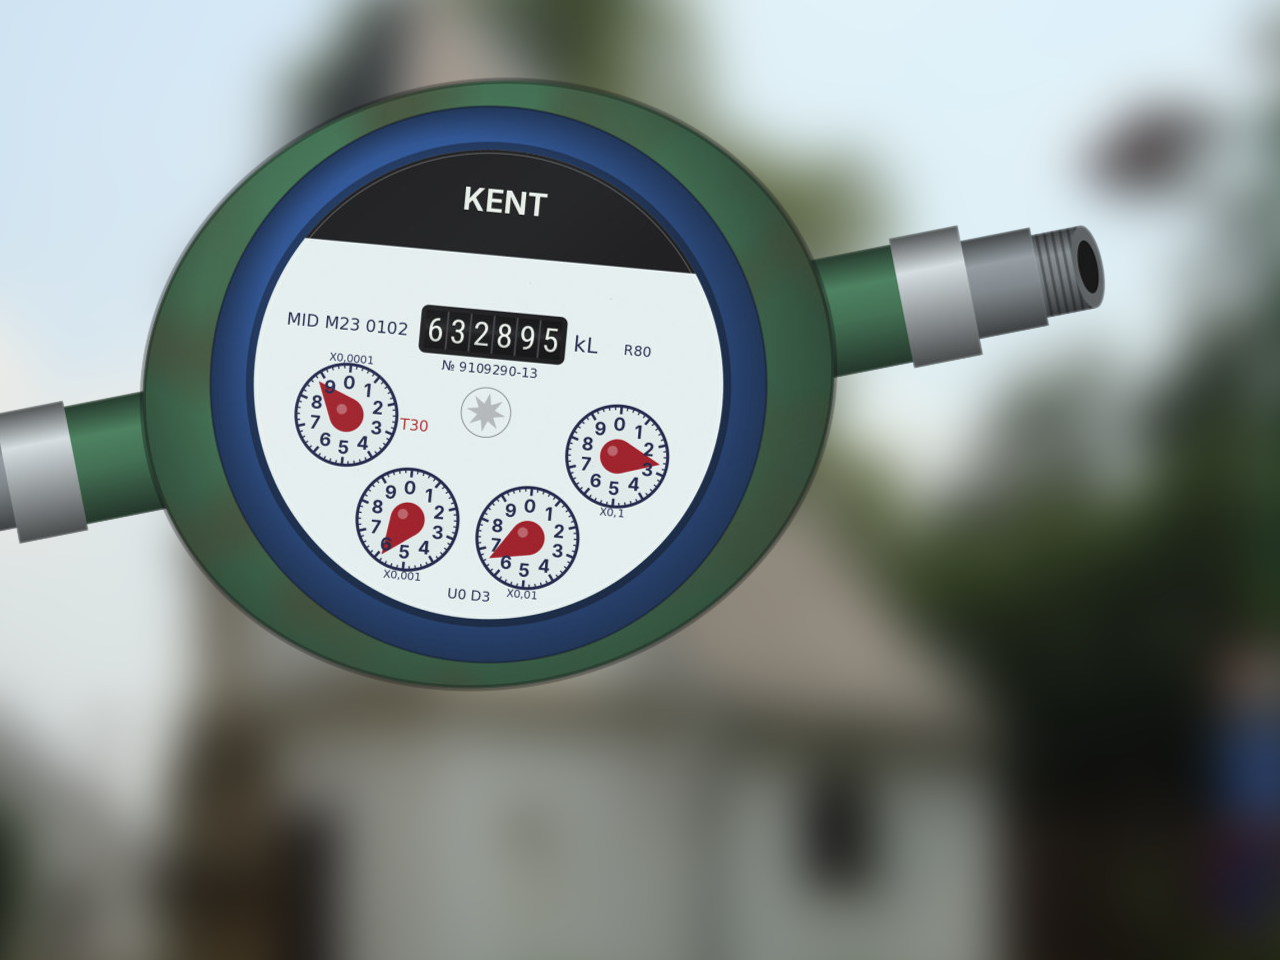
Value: 632895.2658 kL
